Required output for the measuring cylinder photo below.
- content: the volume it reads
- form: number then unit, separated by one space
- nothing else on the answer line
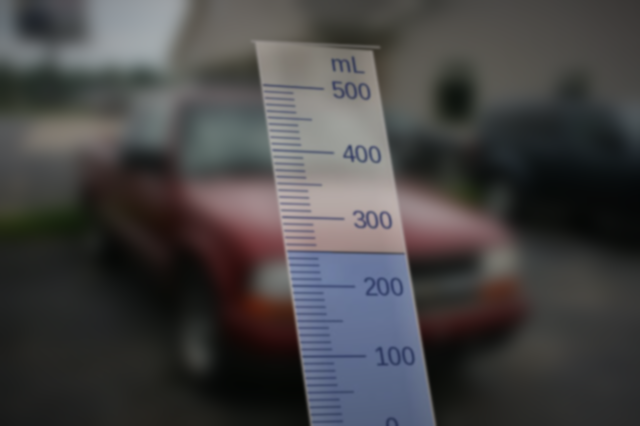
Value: 250 mL
